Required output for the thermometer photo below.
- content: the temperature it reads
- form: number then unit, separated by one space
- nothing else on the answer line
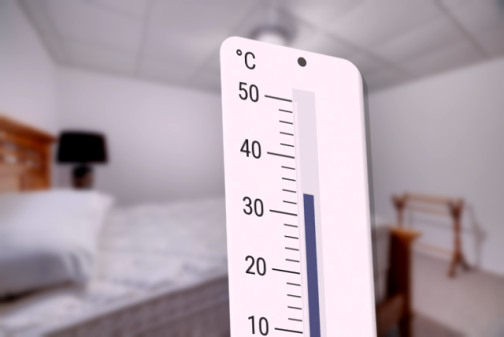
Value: 34 °C
